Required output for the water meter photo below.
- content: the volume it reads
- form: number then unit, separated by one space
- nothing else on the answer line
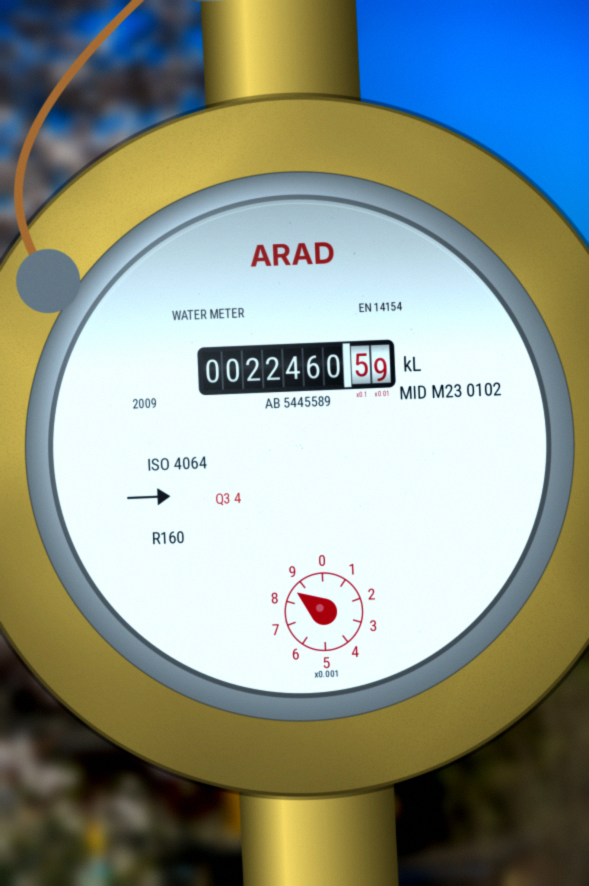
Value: 22460.588 kL
